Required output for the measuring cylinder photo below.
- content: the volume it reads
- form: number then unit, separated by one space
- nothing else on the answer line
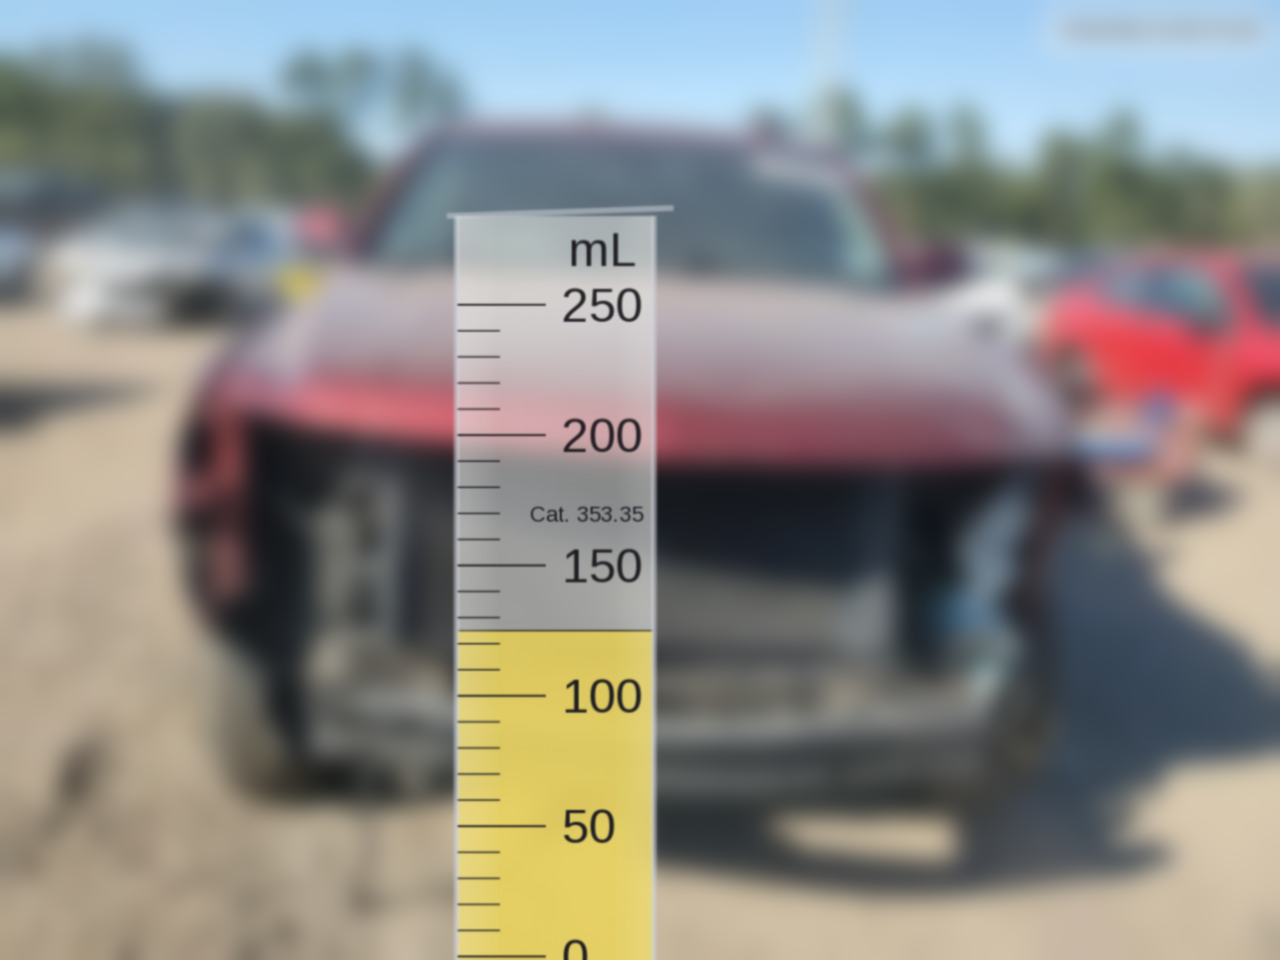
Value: 125 mL
